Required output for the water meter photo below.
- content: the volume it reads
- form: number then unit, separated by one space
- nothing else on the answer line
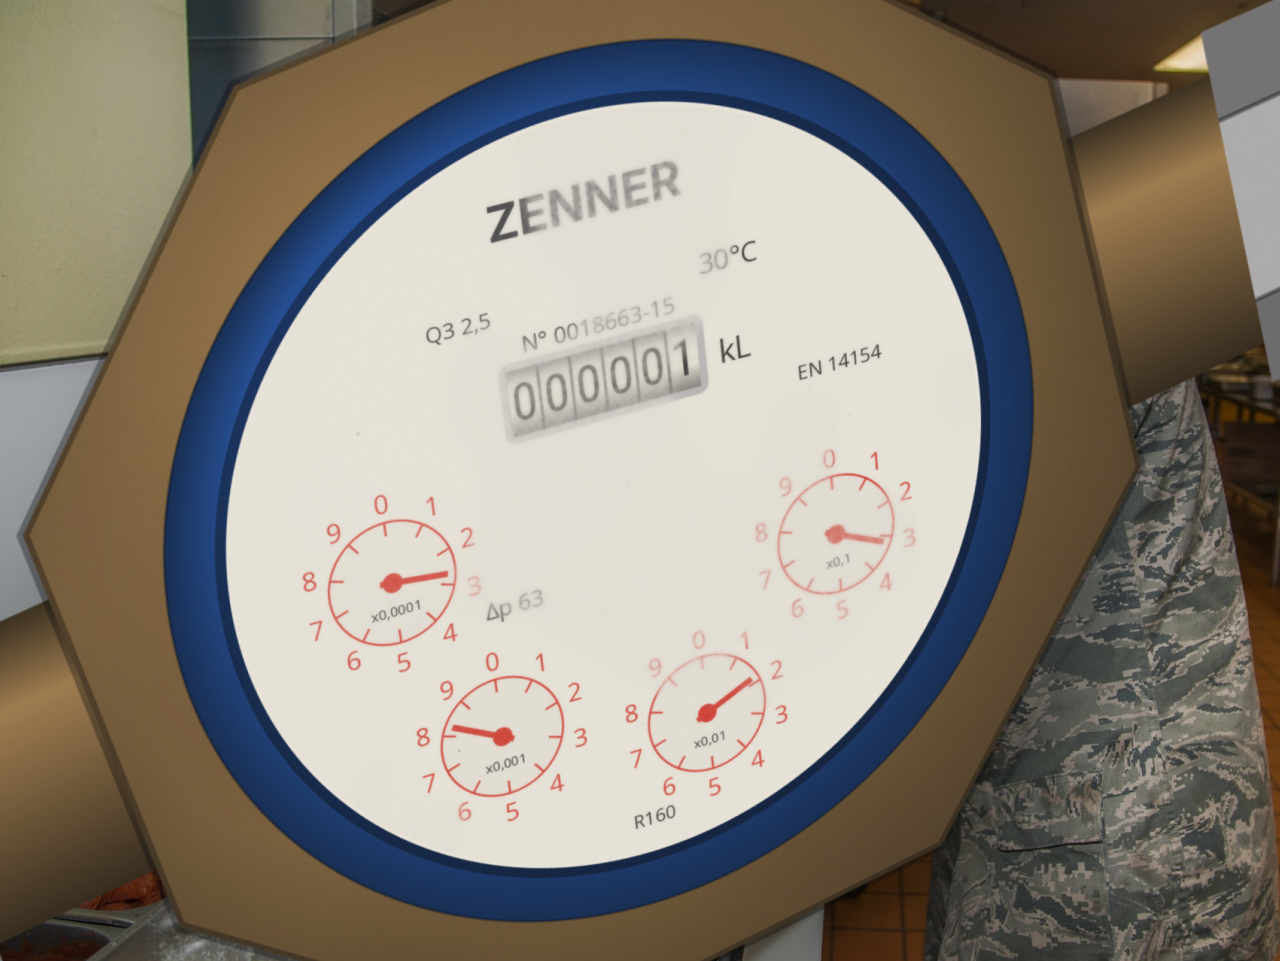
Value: 1.3182 kL
